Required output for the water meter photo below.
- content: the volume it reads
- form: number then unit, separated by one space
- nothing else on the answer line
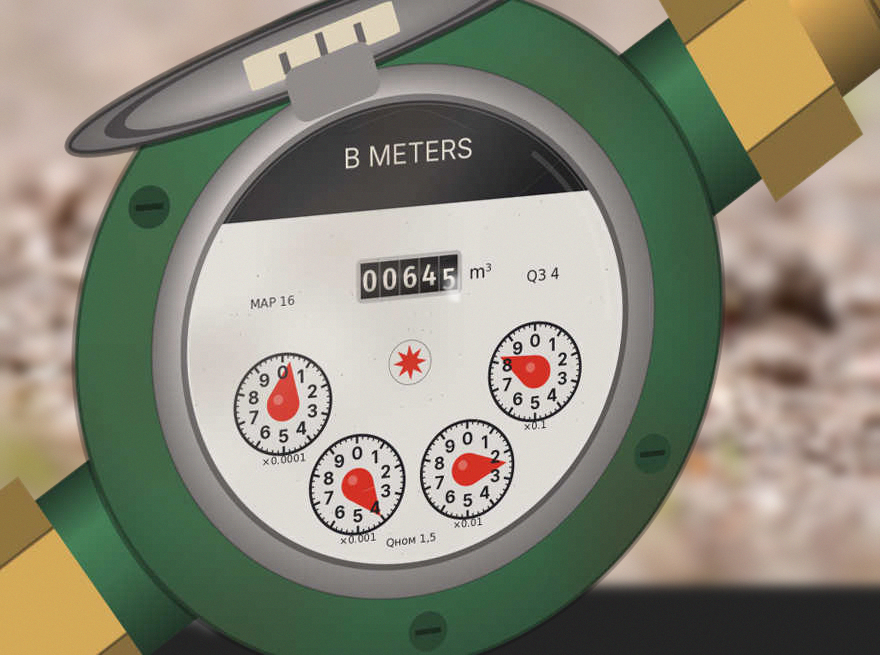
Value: 644.8240 m³
